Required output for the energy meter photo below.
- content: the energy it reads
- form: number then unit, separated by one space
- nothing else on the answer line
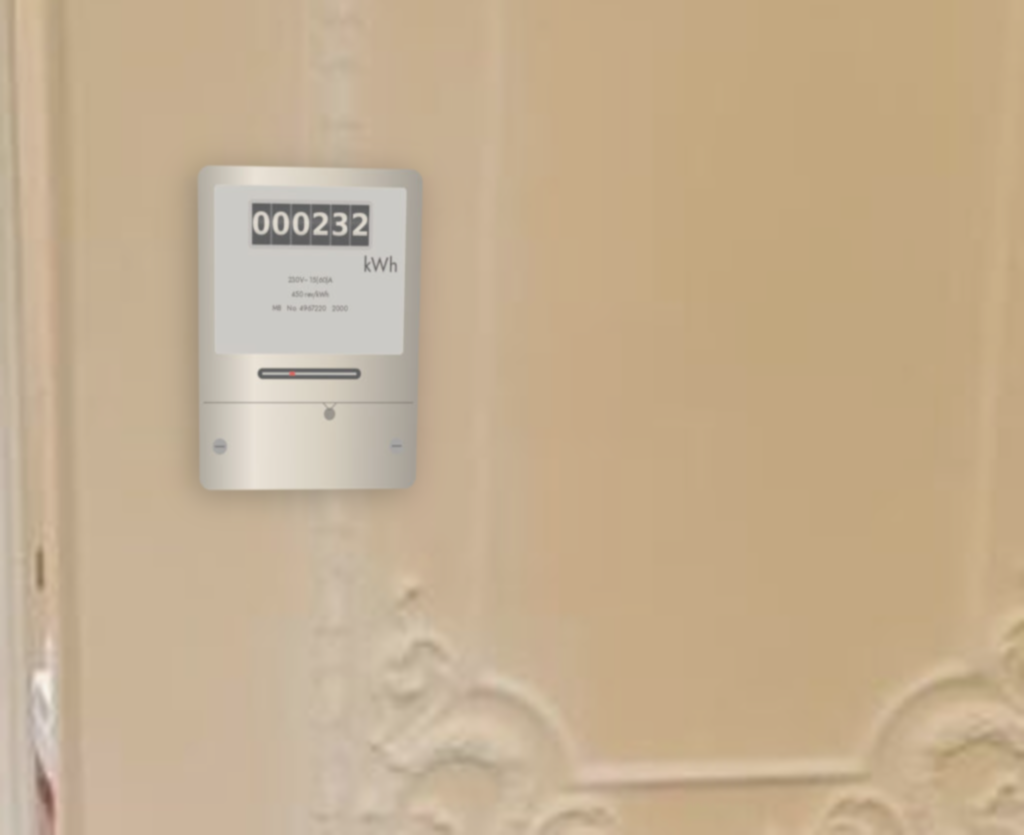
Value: 232 kWh
